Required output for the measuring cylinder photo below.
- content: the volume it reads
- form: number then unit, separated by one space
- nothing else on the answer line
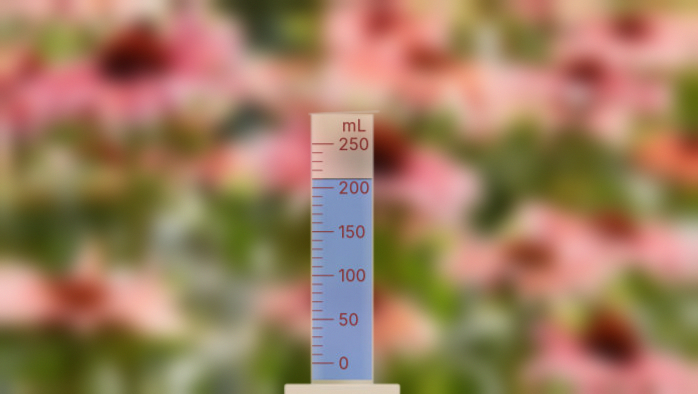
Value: 210 mL
